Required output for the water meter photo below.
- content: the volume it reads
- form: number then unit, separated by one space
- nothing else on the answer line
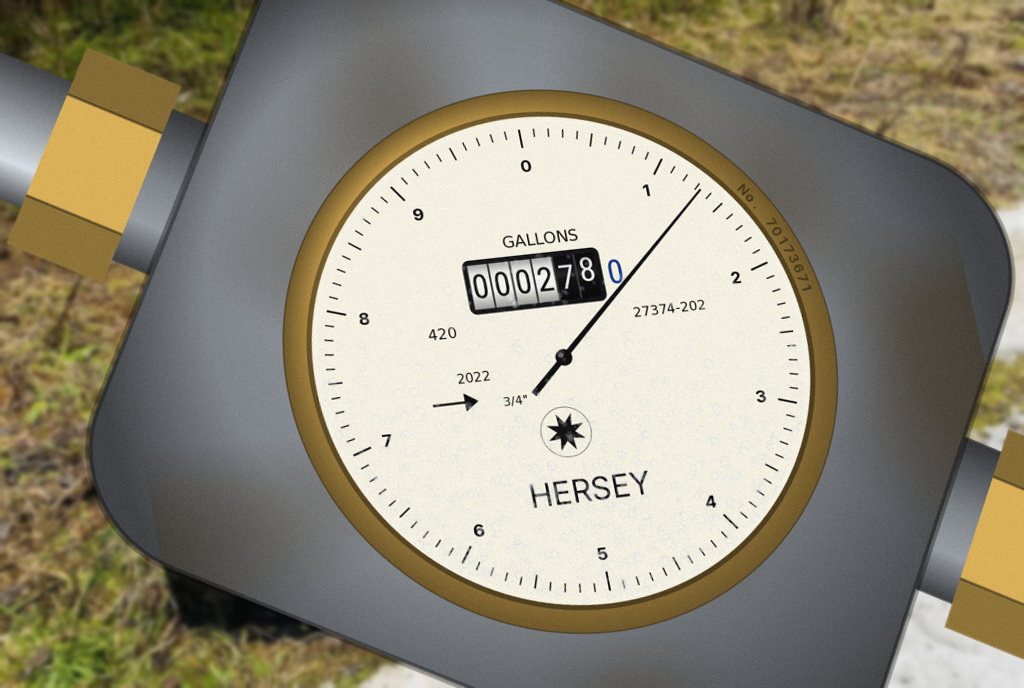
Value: 2781.3 gal
